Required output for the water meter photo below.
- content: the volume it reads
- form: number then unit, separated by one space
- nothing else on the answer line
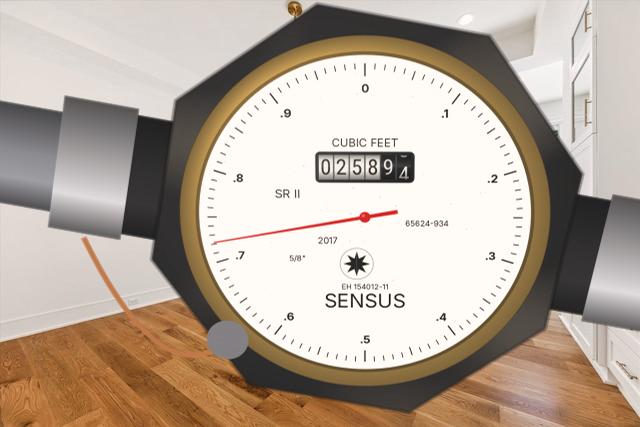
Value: 25893.72 ft³
